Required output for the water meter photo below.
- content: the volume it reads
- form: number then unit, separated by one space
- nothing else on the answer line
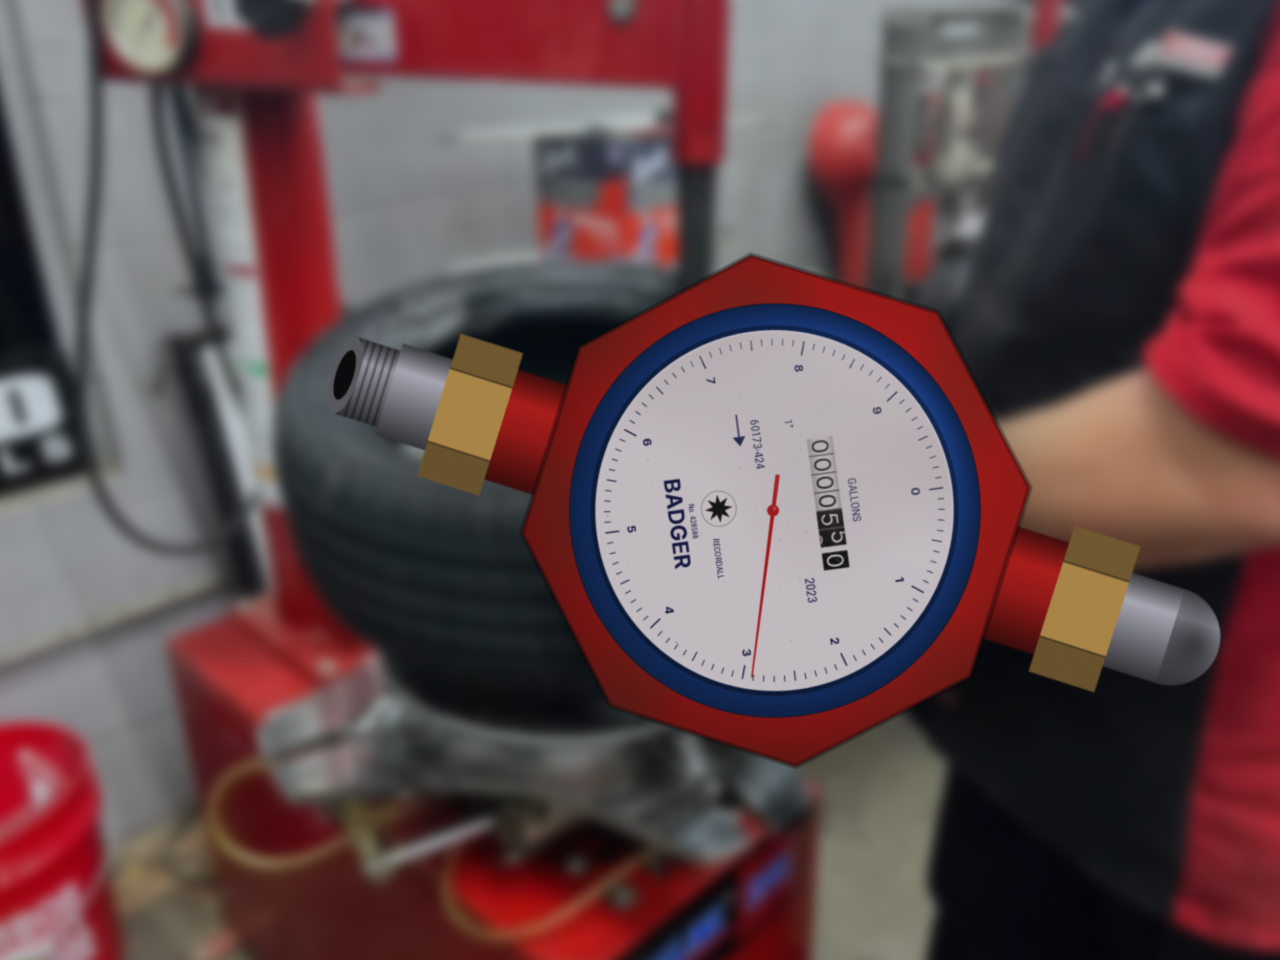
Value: 552.9 gal
